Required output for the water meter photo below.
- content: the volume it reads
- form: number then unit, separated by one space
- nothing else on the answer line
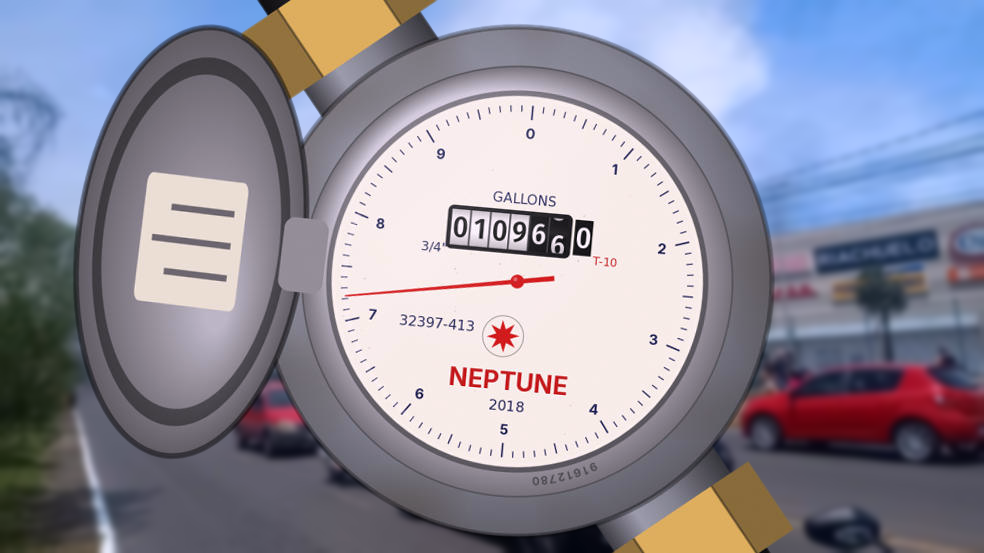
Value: 109657.2 gal
